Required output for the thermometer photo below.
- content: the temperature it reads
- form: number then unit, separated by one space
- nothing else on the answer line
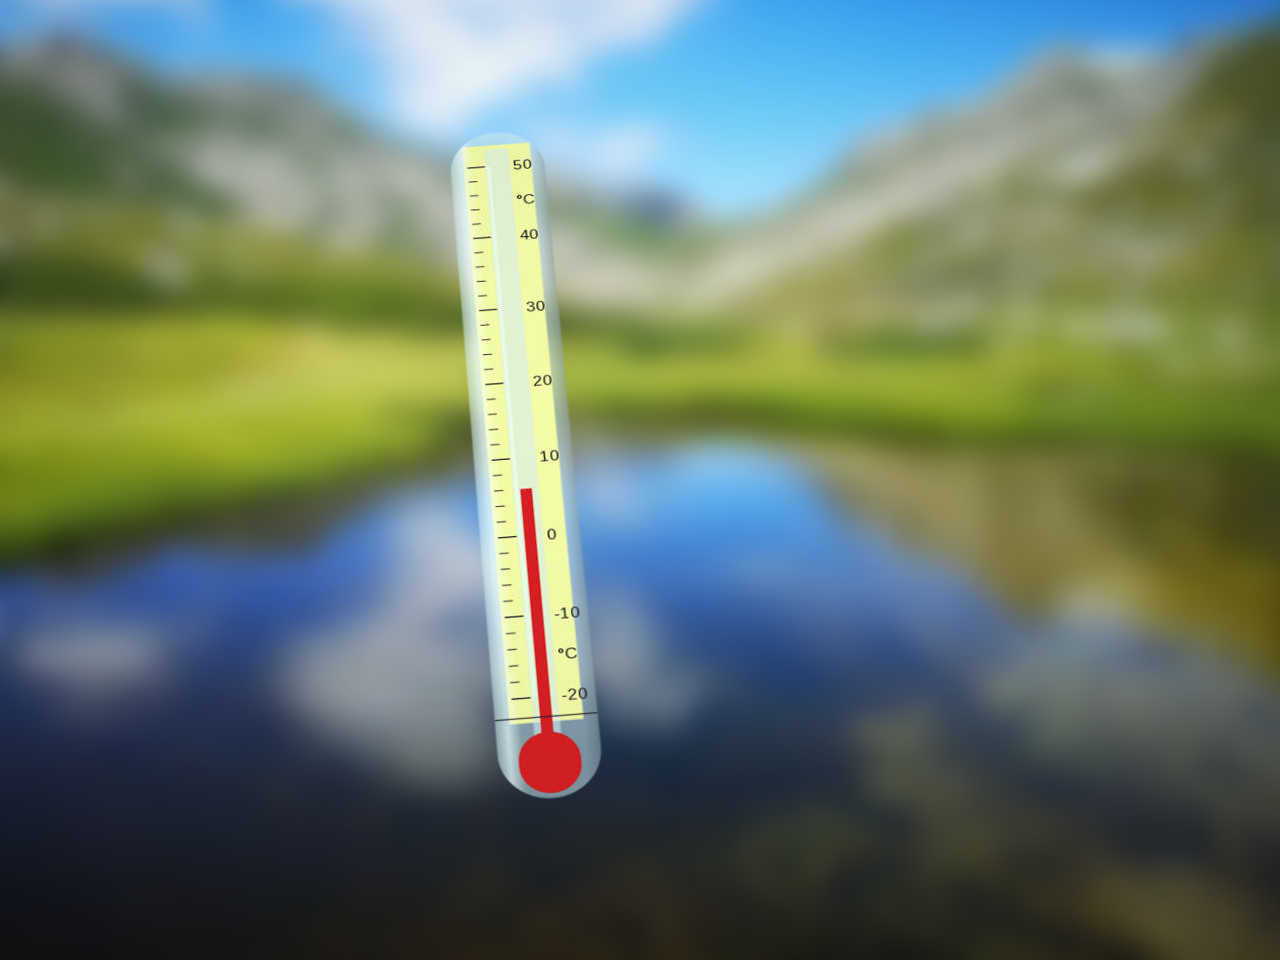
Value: 6 °C
